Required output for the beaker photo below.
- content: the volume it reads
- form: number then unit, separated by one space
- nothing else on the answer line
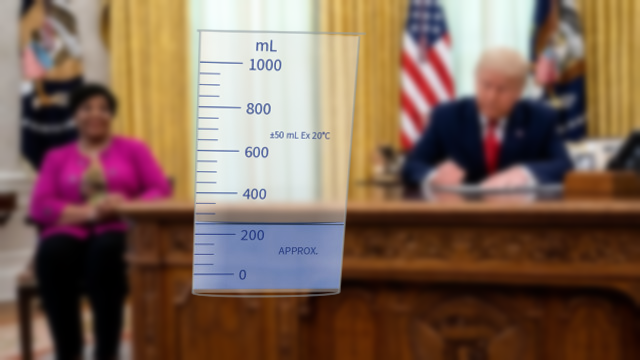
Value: 250 mL
